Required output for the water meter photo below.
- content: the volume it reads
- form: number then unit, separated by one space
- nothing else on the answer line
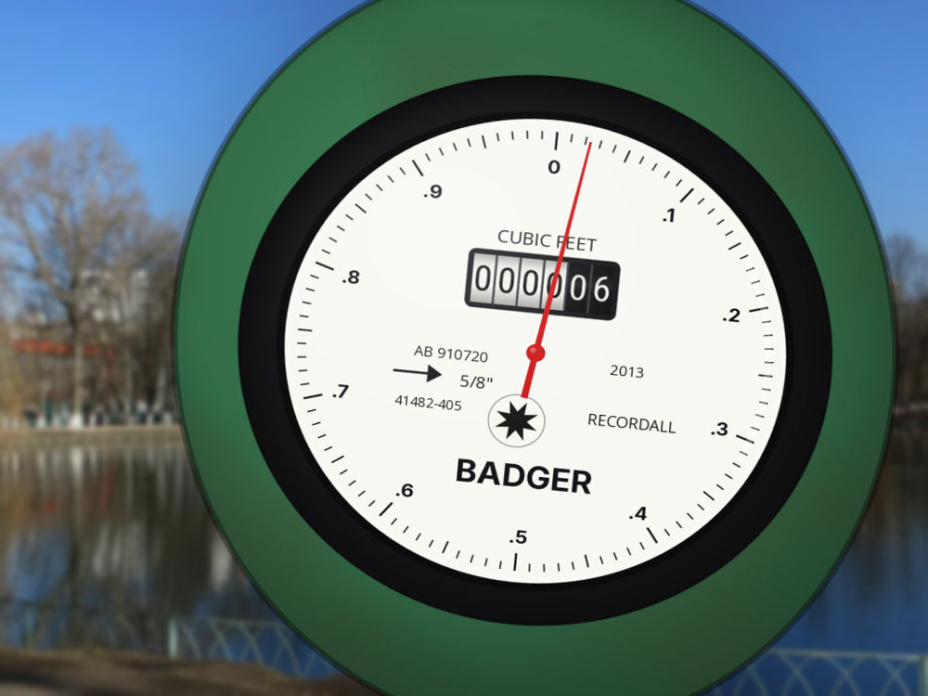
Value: 6.02 ft³
